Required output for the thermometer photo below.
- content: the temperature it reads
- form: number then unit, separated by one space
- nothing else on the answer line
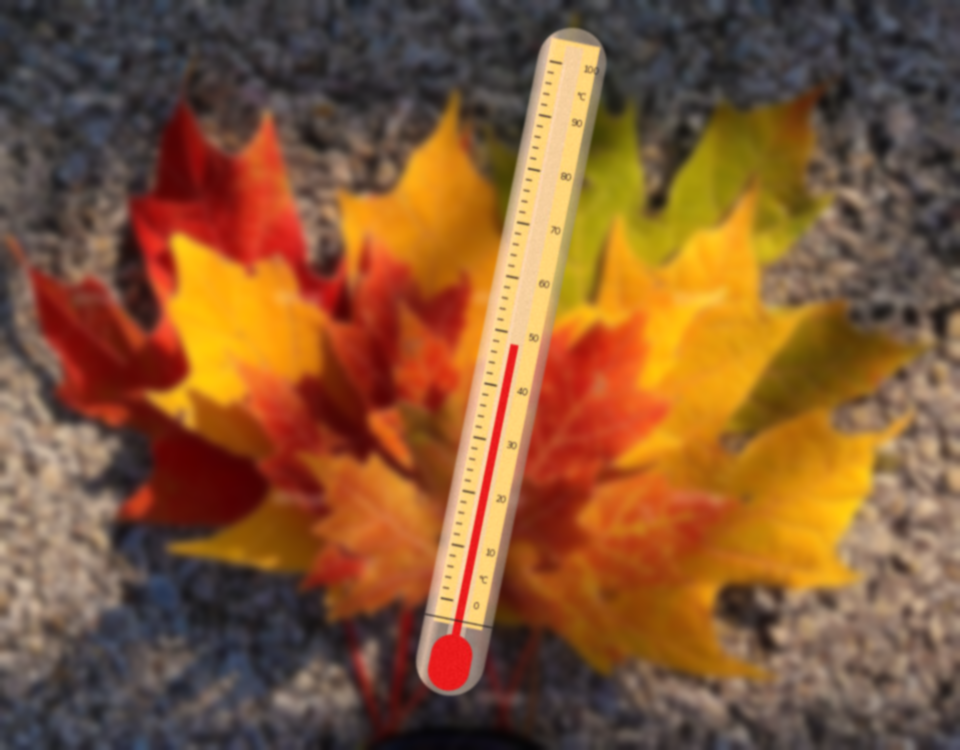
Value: 48 °C
